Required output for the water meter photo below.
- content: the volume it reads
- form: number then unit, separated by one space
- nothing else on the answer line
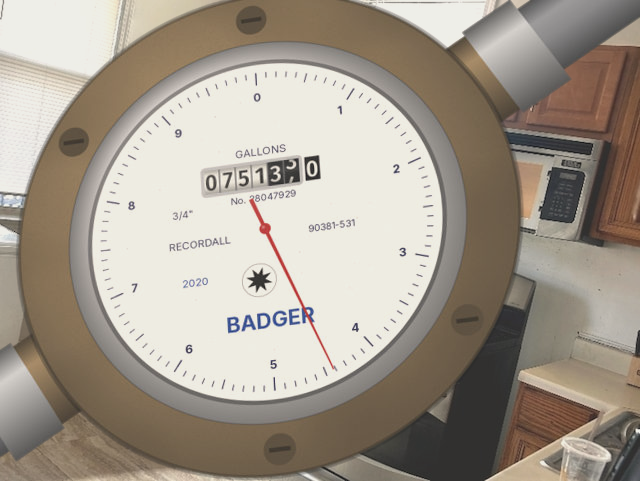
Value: 751334.4 gal
